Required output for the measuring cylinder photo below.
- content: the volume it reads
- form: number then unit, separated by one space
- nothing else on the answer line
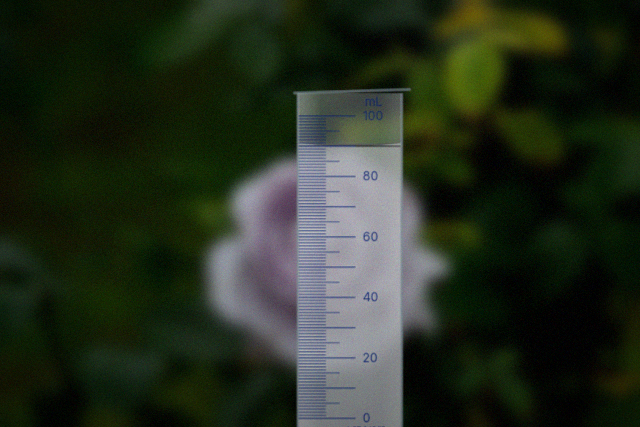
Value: 90 mL
